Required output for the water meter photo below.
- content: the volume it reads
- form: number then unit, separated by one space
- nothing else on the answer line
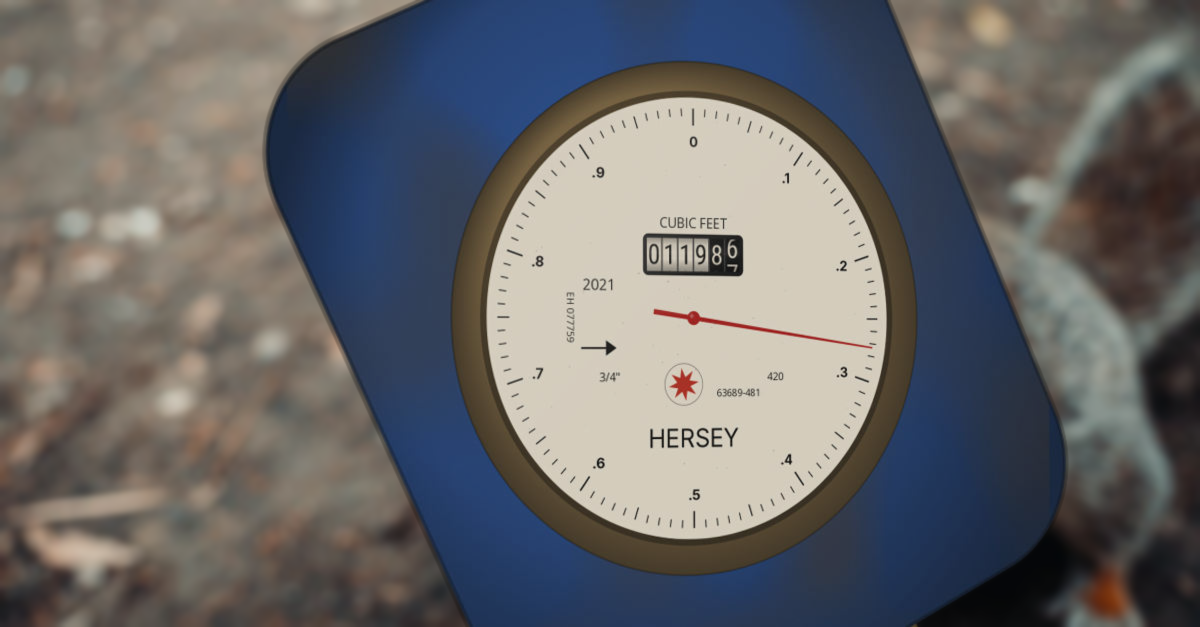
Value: 11986.27 ft³
